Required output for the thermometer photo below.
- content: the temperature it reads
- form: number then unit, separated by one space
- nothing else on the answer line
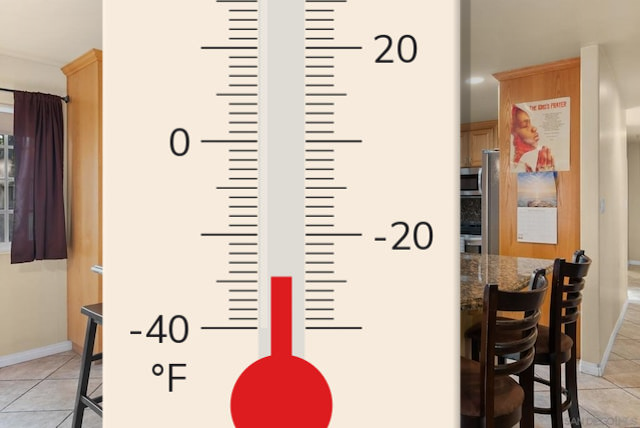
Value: -29 °F
